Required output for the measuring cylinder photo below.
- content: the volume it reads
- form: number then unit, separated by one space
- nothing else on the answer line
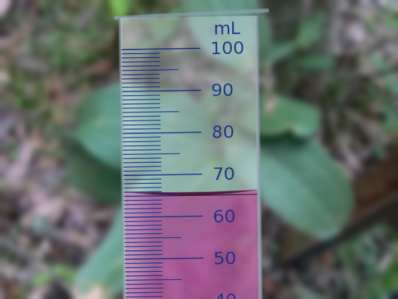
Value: 65 mL
